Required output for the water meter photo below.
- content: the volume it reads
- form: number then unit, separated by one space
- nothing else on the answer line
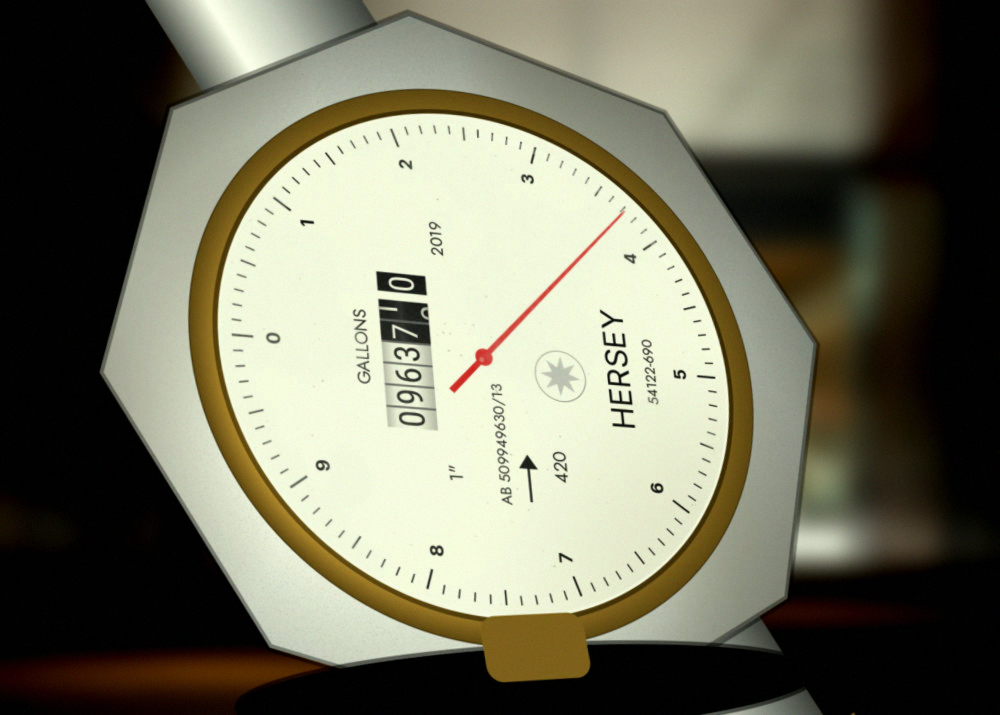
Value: 963713.7 gal
